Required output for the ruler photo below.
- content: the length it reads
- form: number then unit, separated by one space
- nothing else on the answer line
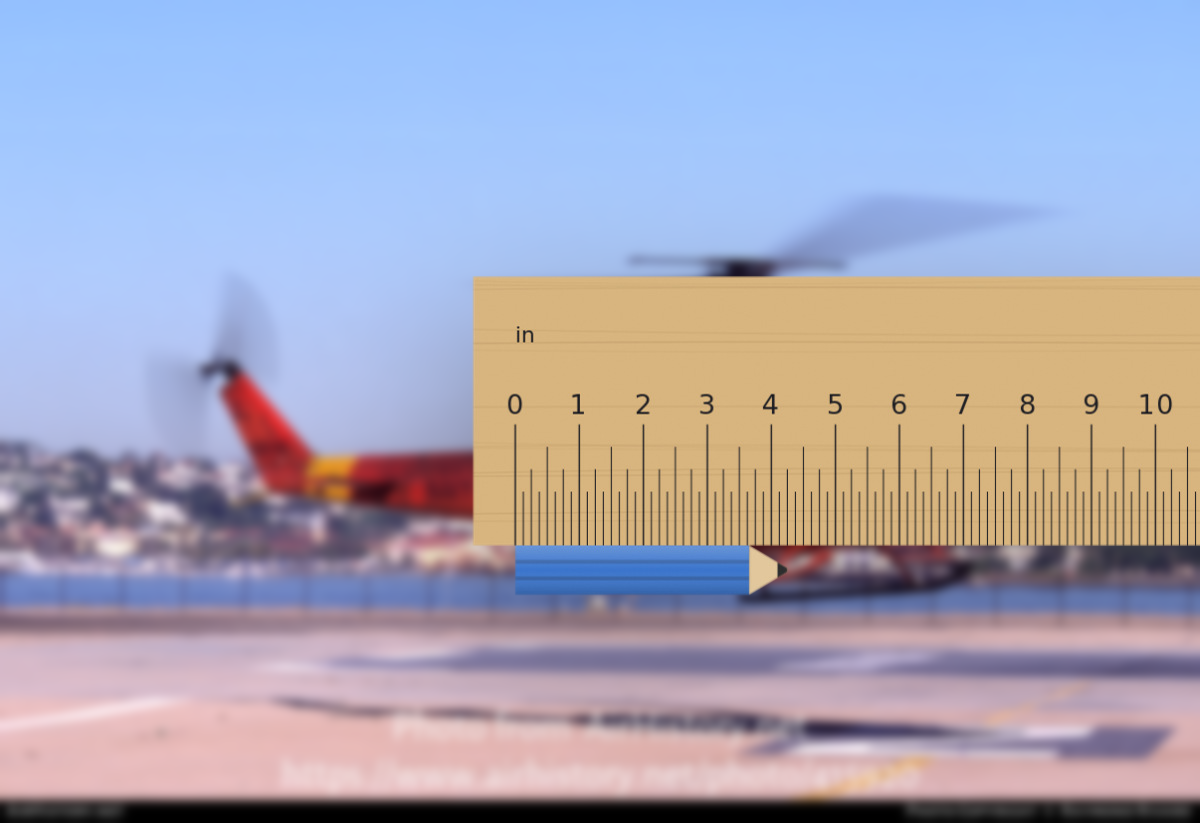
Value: 4.25 in
